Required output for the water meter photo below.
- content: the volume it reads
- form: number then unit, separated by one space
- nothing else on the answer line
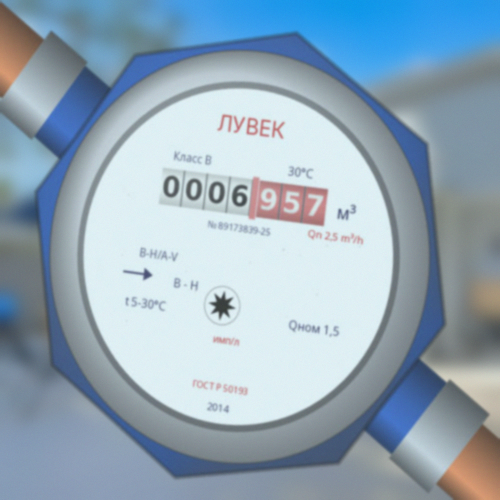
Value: 6.957 m³
